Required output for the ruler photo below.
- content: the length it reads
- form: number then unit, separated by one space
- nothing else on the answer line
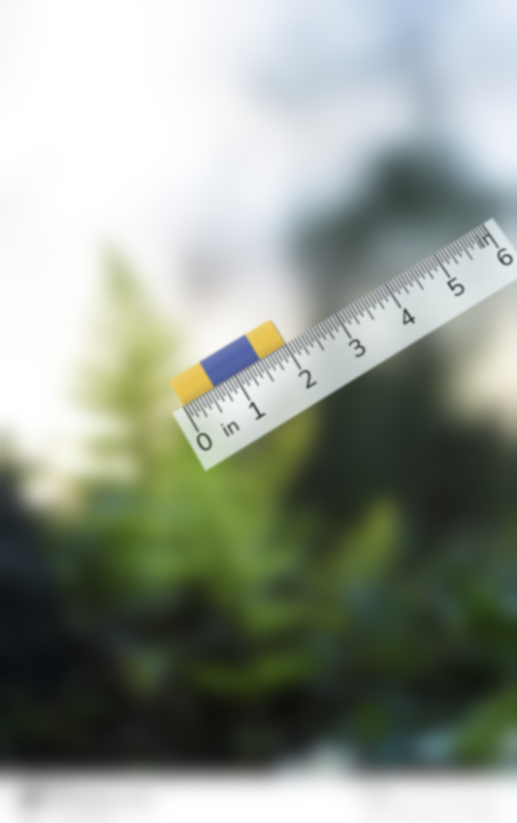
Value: 2 in
